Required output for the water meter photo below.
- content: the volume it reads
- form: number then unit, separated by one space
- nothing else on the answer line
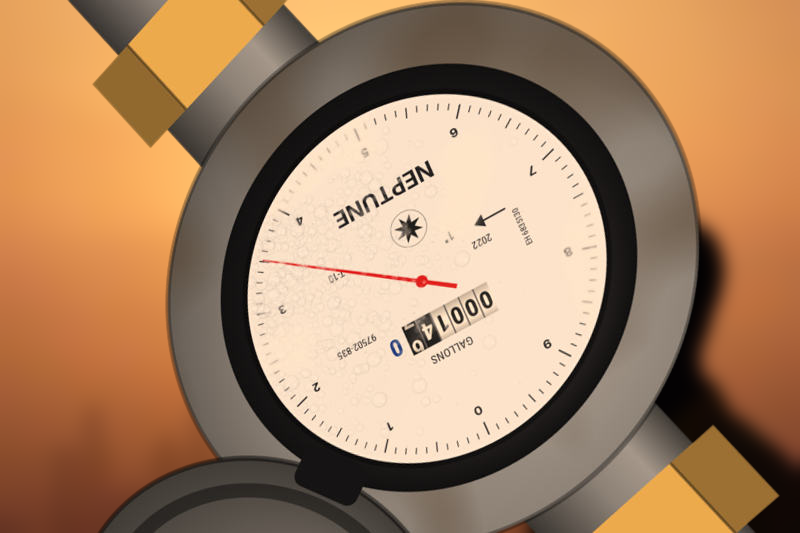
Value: 1463.5 gal
